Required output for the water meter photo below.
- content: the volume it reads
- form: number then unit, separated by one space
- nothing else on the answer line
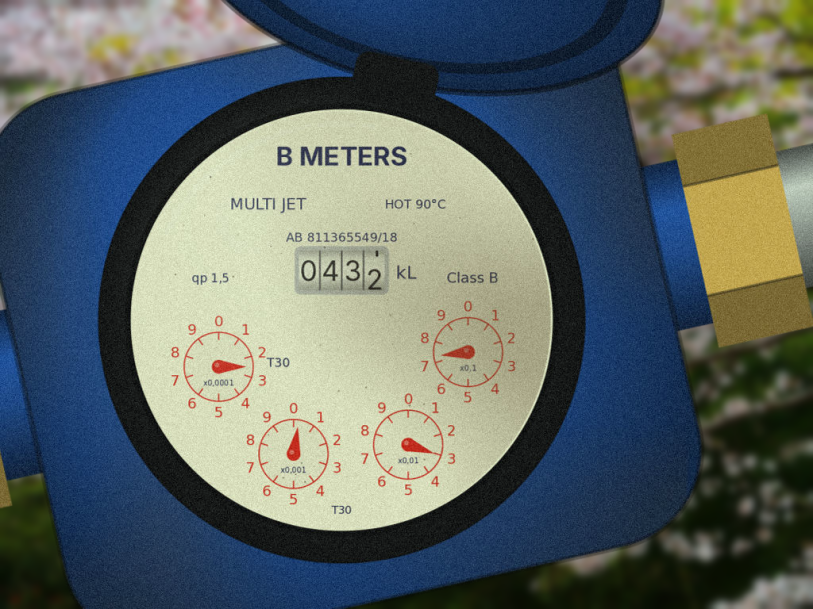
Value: 431.7302 kL
